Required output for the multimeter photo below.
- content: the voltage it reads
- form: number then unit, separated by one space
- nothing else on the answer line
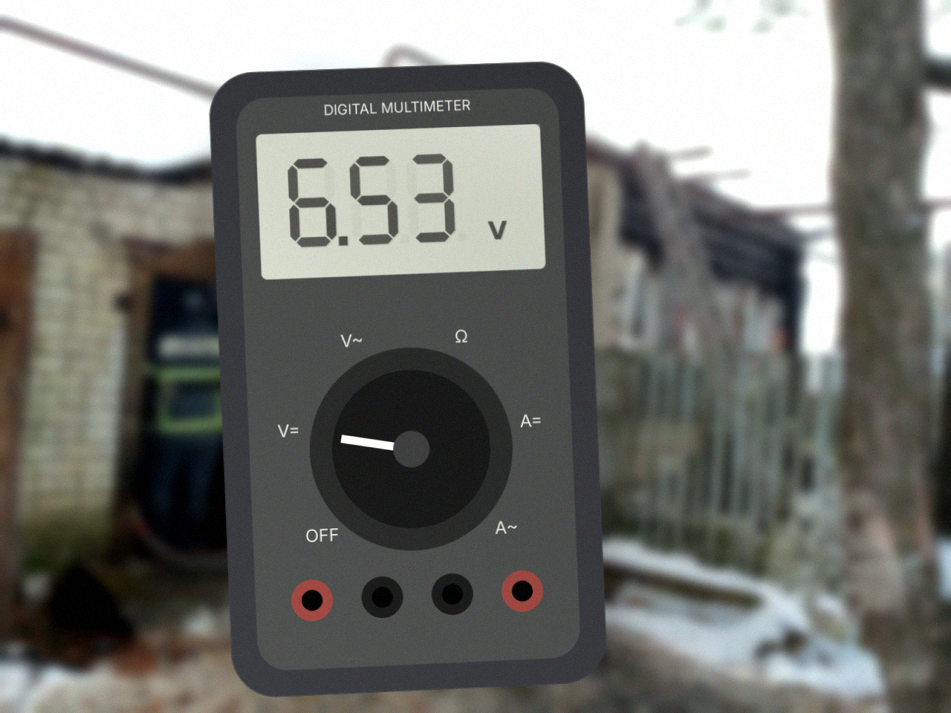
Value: 6.53 V
